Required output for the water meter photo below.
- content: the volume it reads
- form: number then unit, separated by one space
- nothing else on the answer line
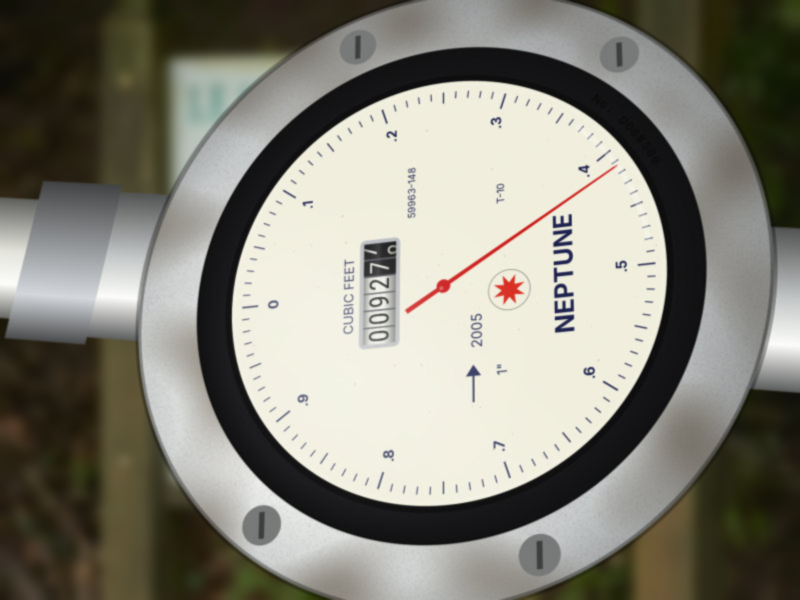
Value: 9277.41 ft³
